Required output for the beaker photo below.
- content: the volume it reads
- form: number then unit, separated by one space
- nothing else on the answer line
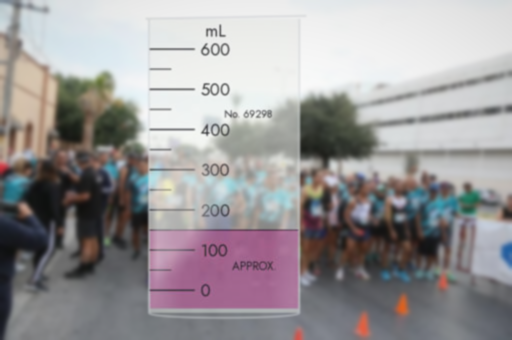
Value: 150 mL
